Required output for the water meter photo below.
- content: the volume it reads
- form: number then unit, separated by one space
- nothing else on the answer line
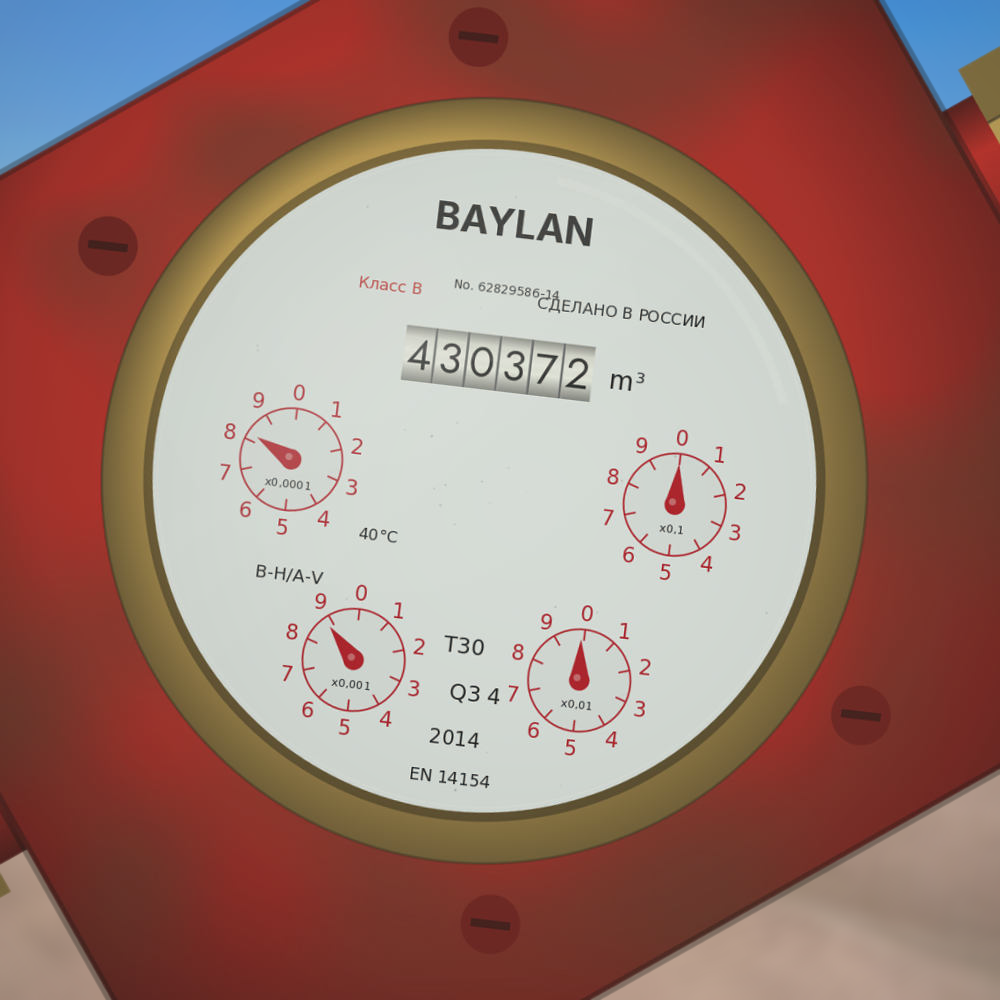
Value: 430371.9988 m³
